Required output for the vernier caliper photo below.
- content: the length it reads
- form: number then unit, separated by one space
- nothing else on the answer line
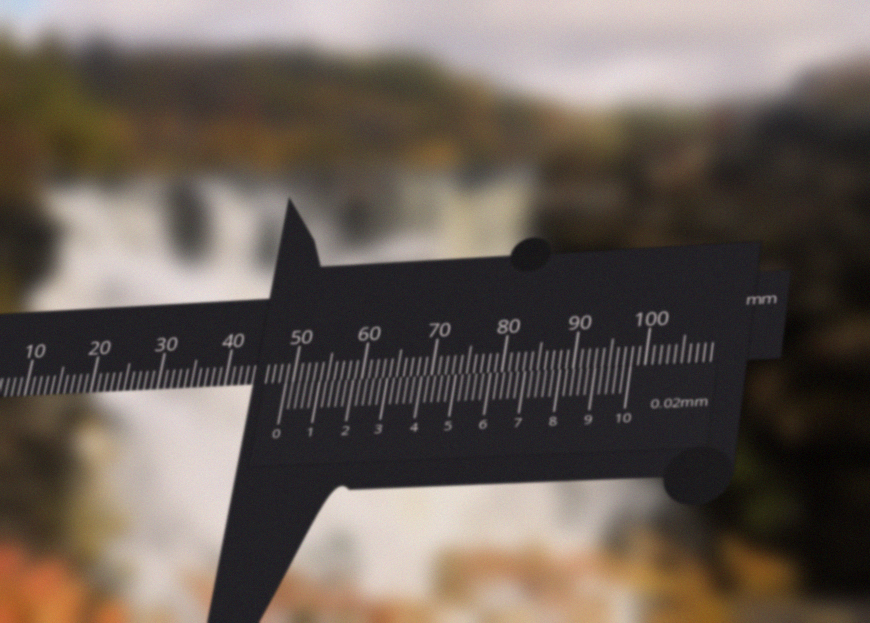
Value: 49.0 mm
